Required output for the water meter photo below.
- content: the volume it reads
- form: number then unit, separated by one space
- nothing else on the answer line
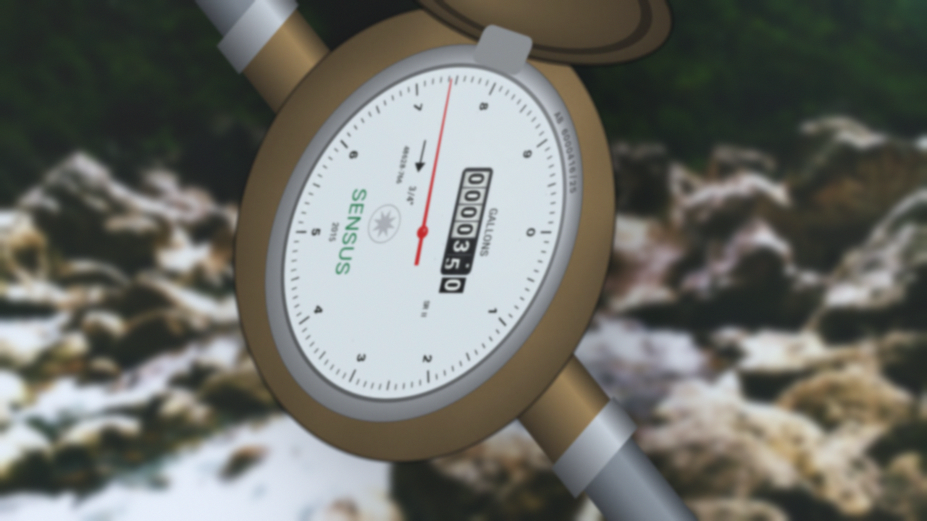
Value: 347.4 gal
